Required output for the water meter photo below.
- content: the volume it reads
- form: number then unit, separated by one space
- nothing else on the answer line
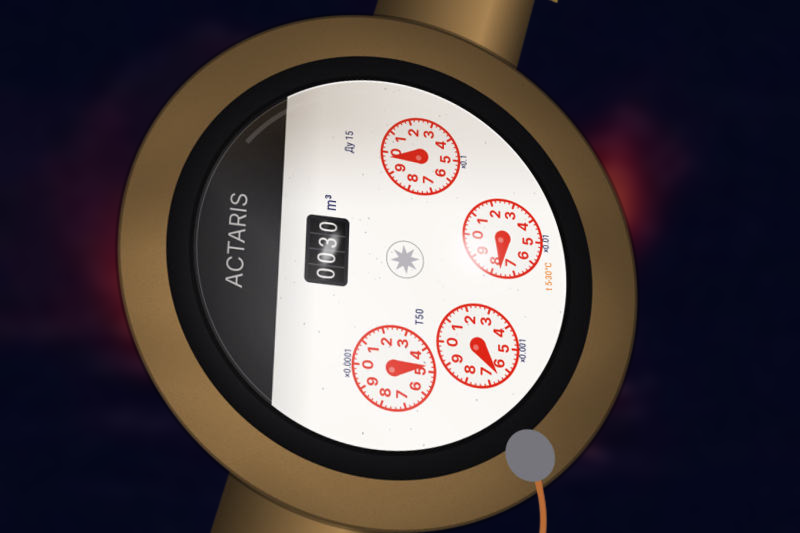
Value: 29.9764 m³
